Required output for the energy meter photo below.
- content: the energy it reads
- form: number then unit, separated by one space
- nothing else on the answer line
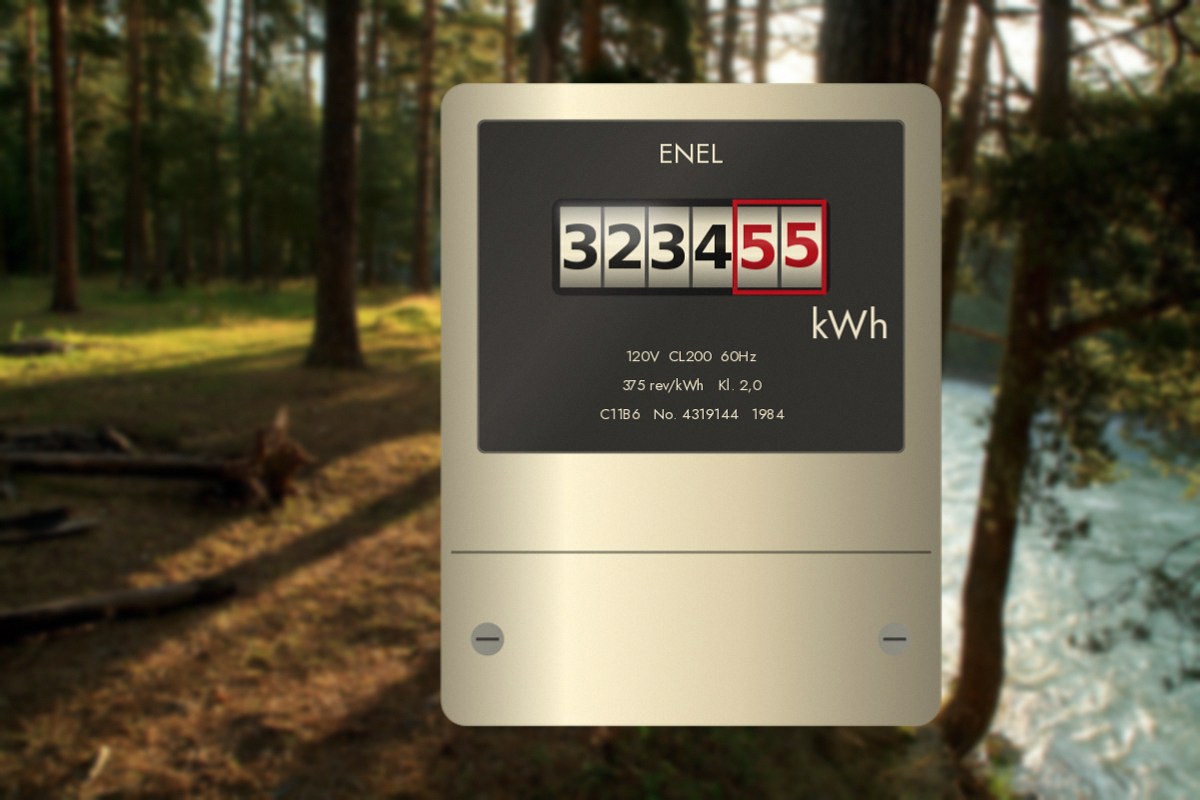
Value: 3234.55 kWh
